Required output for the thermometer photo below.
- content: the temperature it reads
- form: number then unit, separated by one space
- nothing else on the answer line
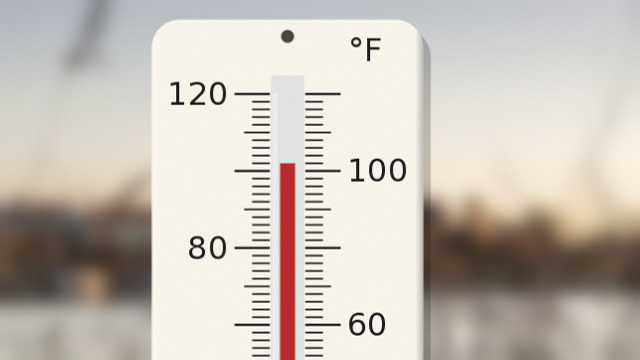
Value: 102 °F
